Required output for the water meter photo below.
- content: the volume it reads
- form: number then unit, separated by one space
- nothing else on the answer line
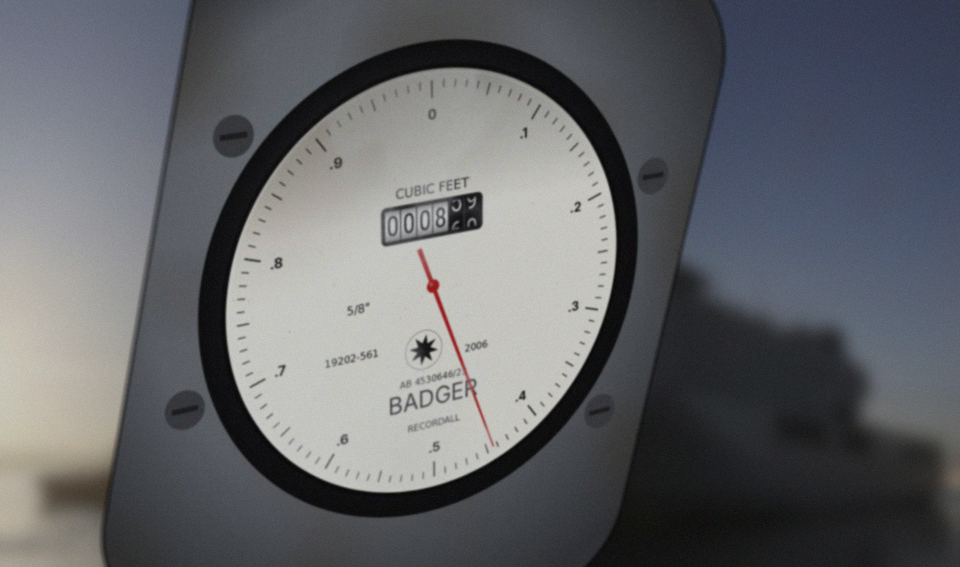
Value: 859.44 ft³
